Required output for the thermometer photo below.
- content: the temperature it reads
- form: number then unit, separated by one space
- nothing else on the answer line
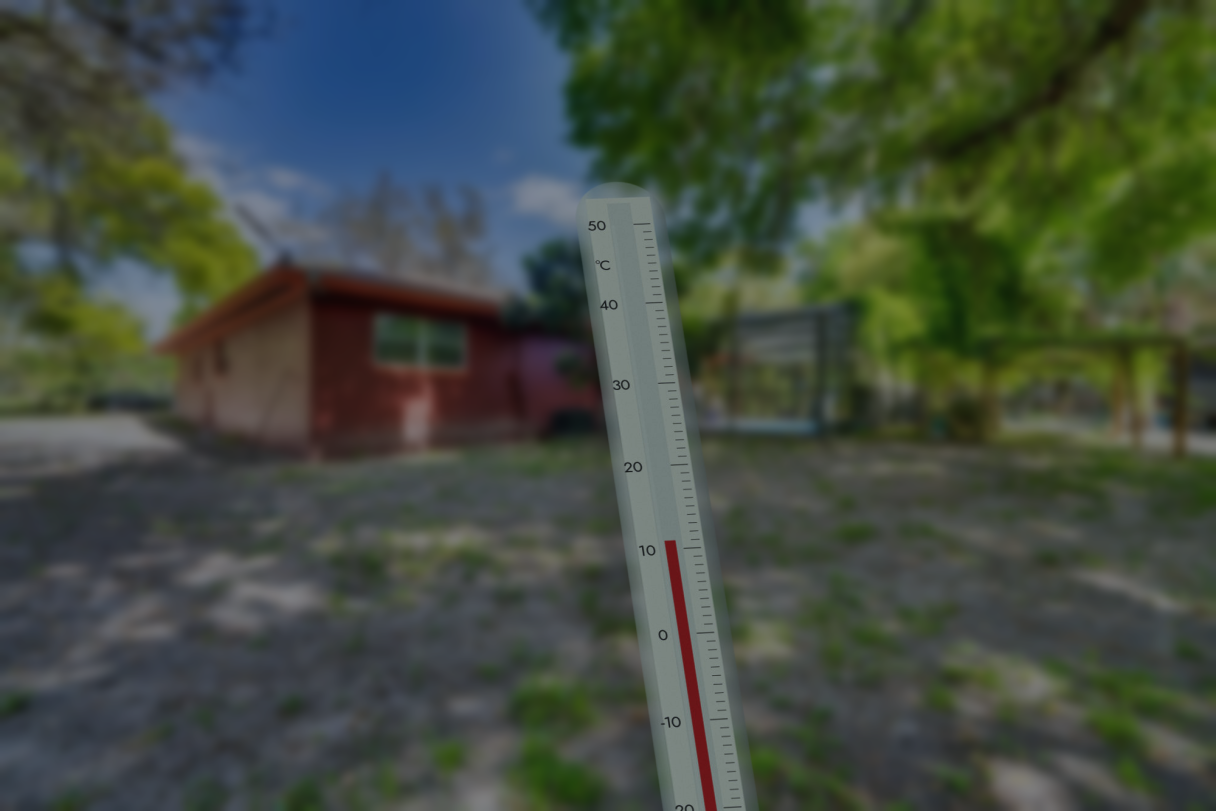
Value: 11 °C
